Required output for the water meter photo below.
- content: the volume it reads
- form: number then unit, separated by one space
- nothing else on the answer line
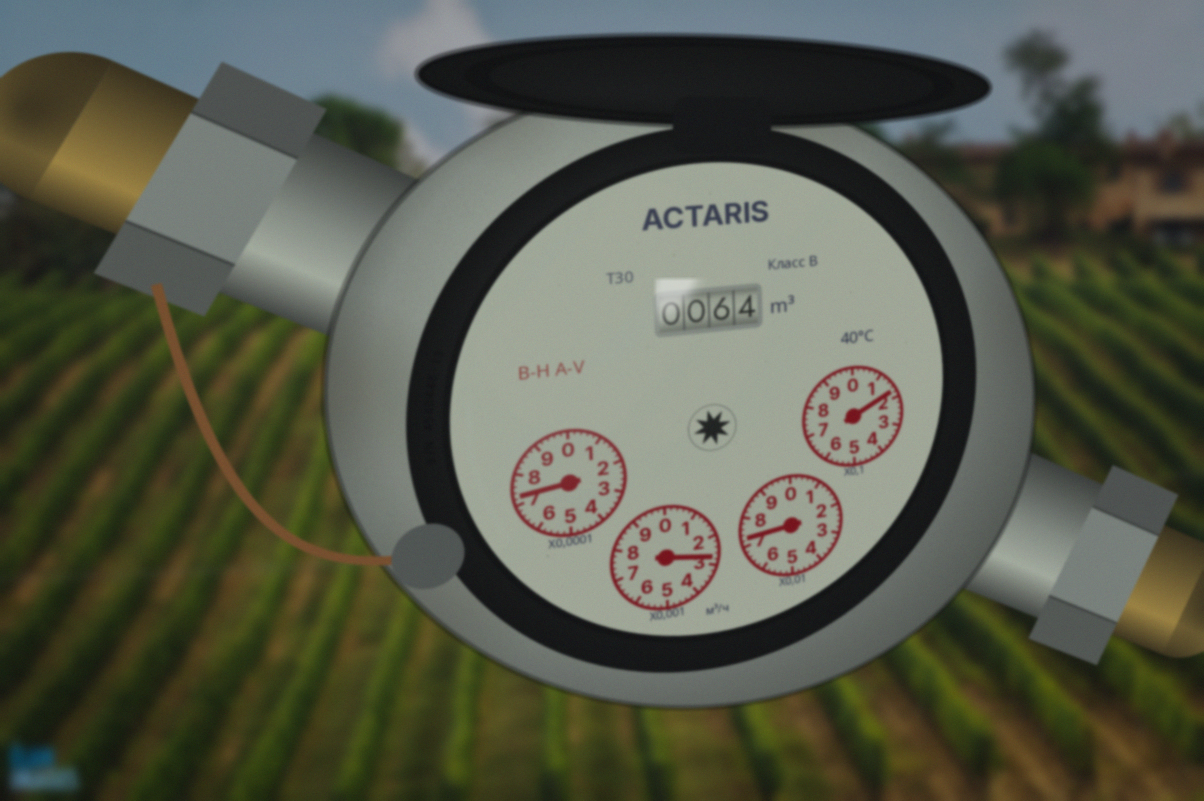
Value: 64.1727 m³
